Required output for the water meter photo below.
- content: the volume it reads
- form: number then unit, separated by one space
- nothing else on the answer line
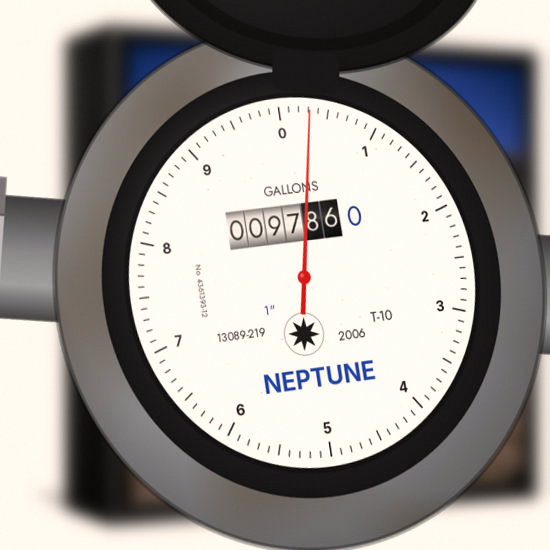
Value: 97860.3 gal
